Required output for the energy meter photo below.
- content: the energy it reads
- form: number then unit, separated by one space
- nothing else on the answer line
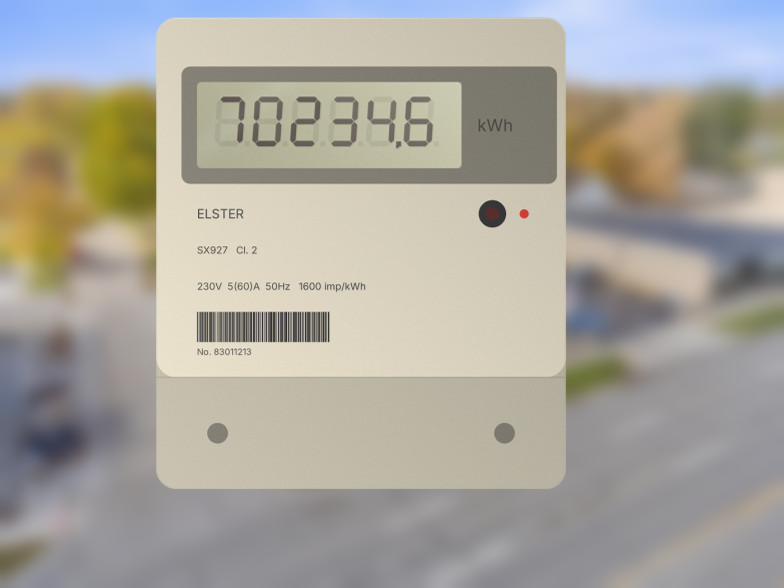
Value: 70234.6 kWh
